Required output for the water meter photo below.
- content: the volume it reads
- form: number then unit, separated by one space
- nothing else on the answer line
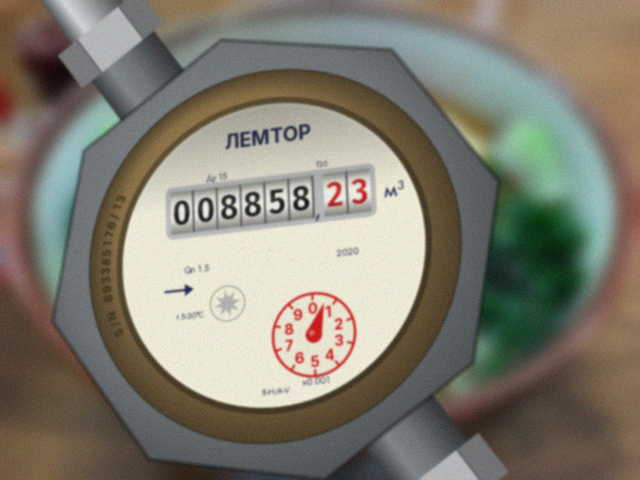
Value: 8858.230 m³
